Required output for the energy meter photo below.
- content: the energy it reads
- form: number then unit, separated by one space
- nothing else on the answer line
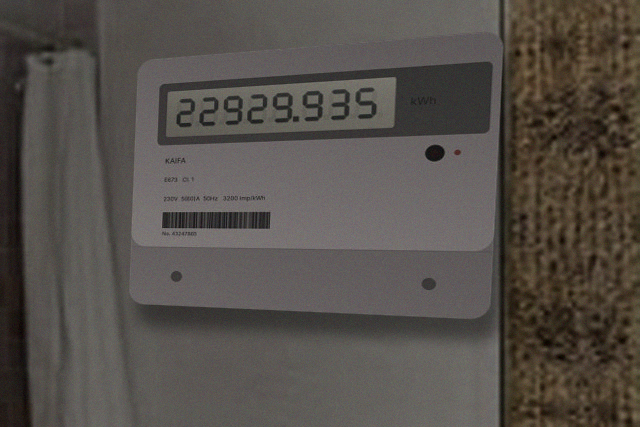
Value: 22929.935 kWh
